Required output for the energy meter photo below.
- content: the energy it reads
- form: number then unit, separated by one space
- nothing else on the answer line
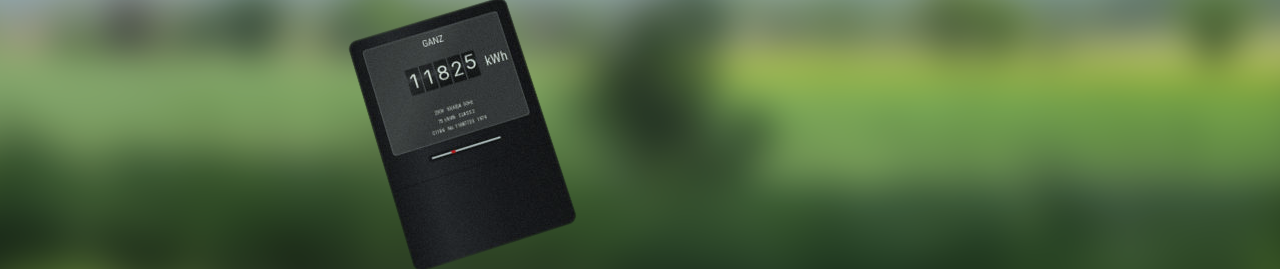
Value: 11825 kWh
